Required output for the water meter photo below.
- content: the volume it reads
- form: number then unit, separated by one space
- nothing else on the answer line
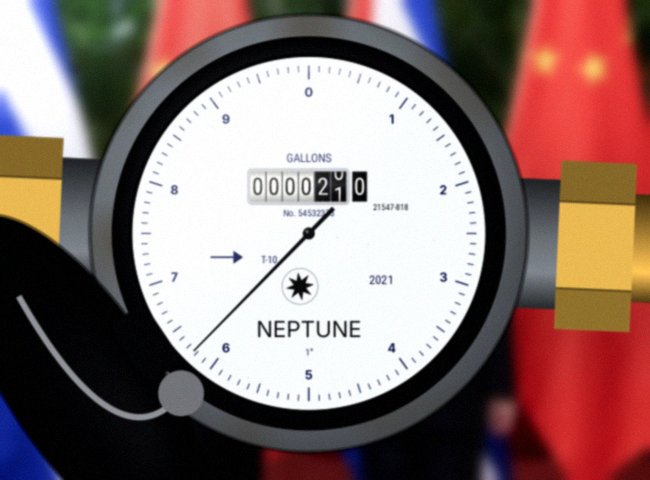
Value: 206.2 gal
